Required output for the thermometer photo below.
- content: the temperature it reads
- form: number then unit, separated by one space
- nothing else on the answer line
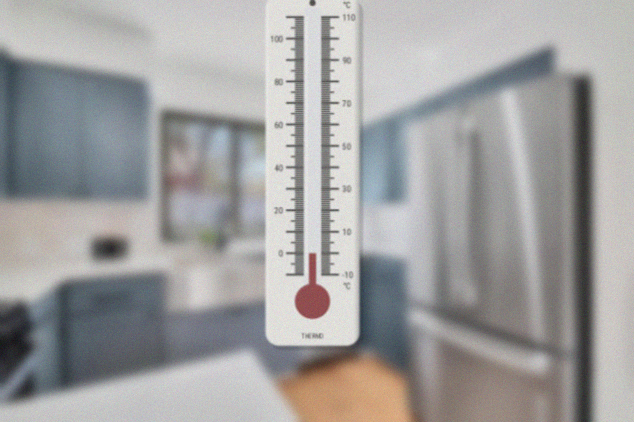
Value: 0 °C
